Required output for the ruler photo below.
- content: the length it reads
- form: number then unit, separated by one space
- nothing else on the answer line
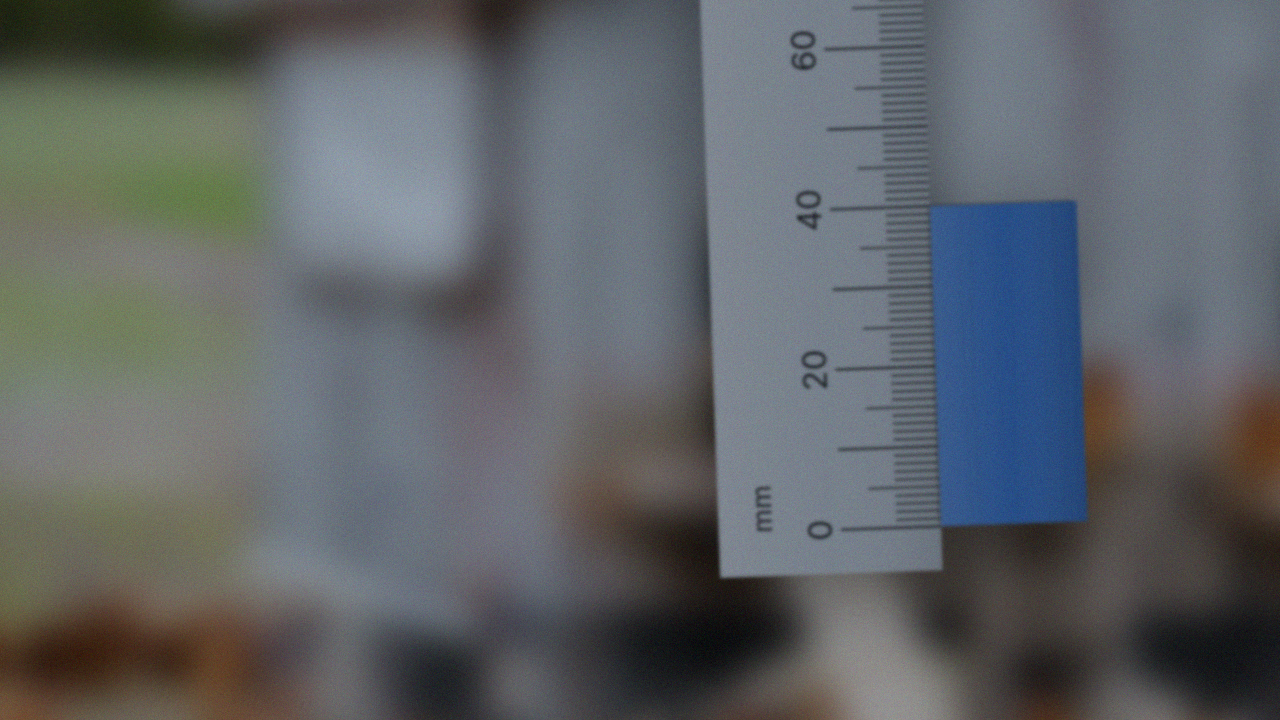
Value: 40 mm
